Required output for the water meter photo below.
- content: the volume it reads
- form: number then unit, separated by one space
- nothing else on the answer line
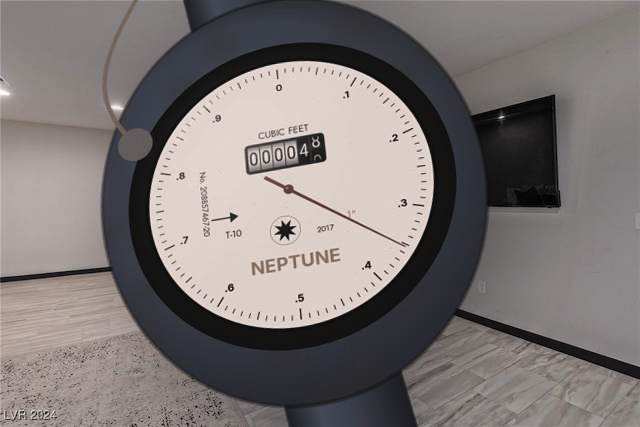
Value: 48.35 ft³
